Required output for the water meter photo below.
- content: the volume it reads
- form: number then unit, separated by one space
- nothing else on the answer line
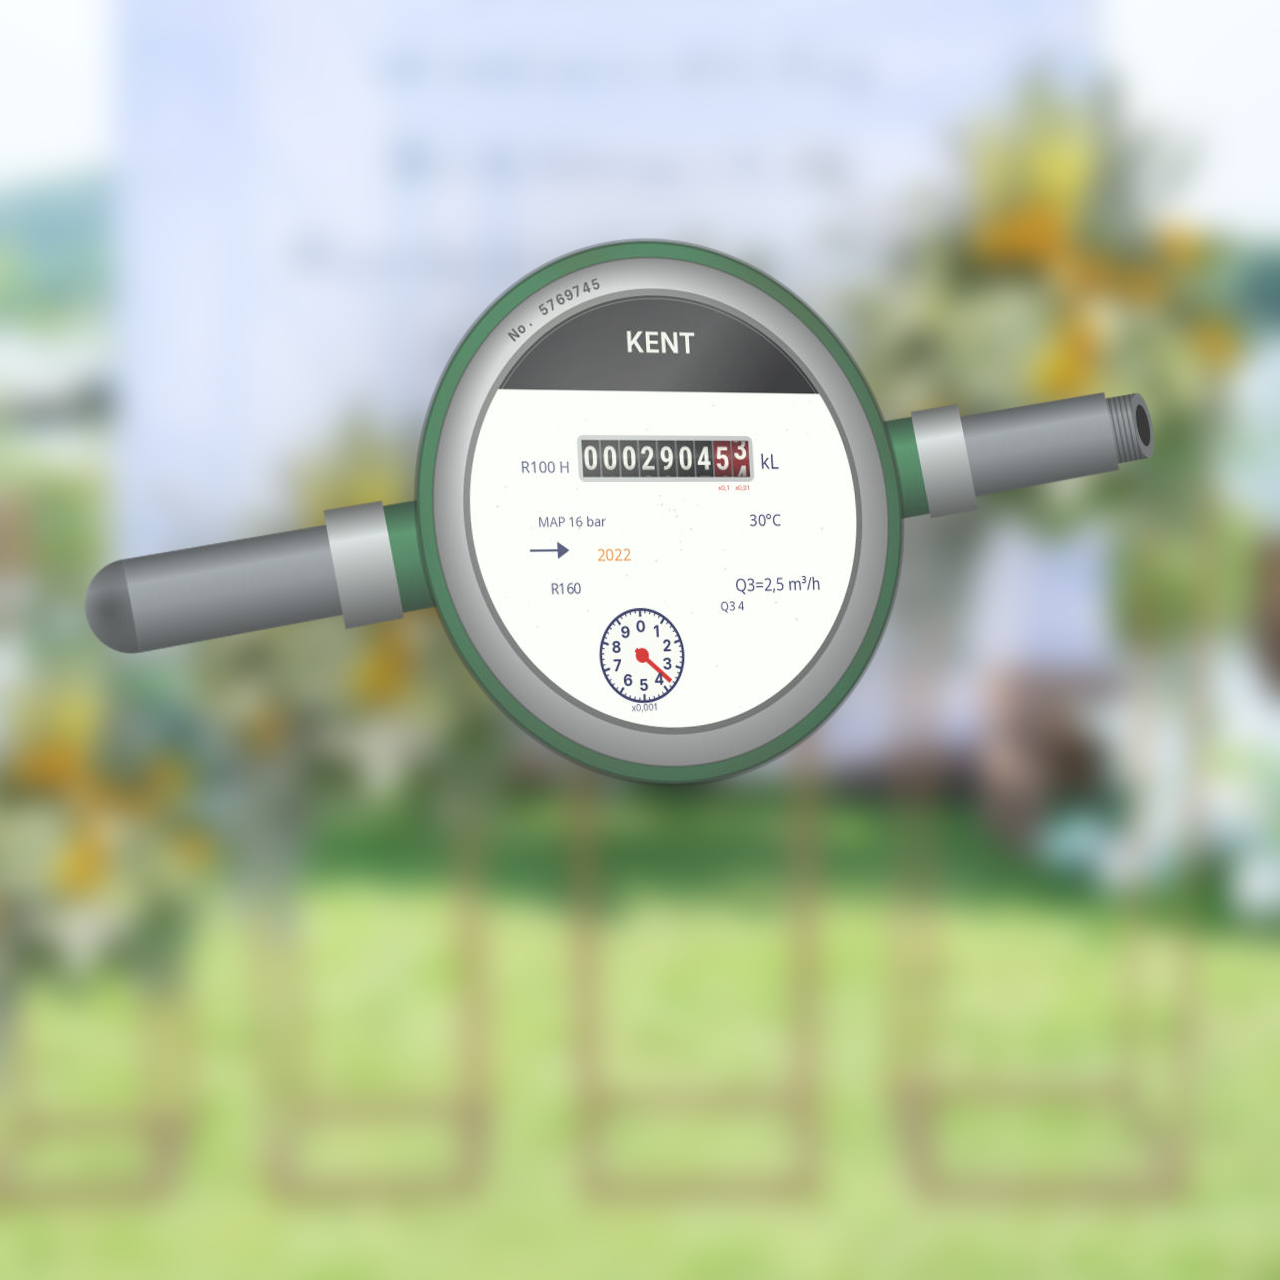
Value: 2904.533 kL
